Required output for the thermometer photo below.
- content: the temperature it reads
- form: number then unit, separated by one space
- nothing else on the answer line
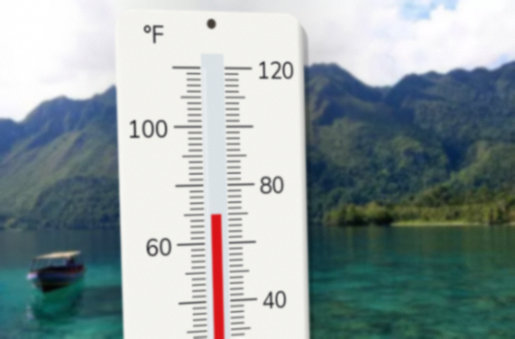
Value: 70 °F
